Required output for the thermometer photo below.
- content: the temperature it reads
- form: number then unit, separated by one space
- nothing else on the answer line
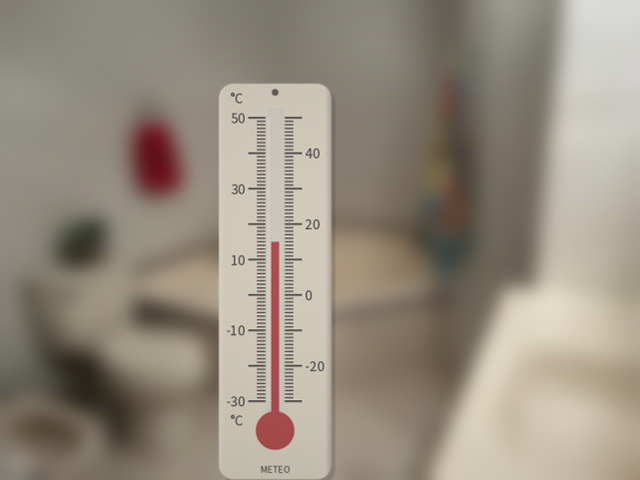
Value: 15 °C
